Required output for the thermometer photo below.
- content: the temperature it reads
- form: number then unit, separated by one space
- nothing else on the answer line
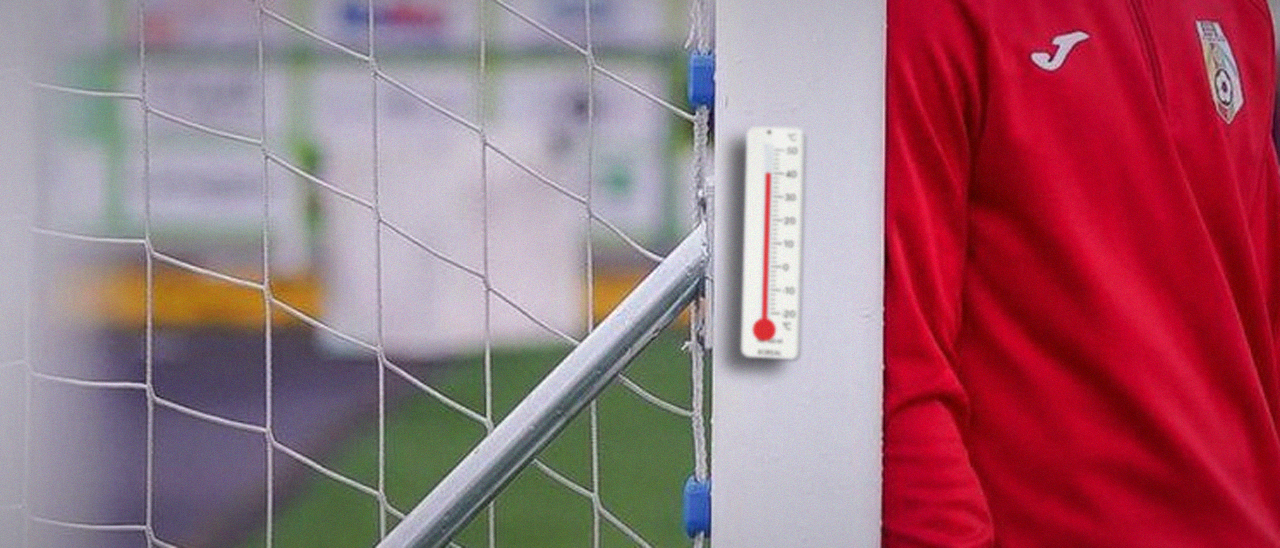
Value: 40 °C
